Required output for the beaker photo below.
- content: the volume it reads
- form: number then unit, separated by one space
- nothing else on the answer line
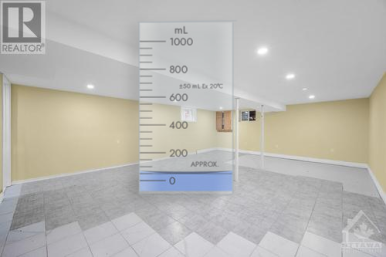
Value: 50 mL
